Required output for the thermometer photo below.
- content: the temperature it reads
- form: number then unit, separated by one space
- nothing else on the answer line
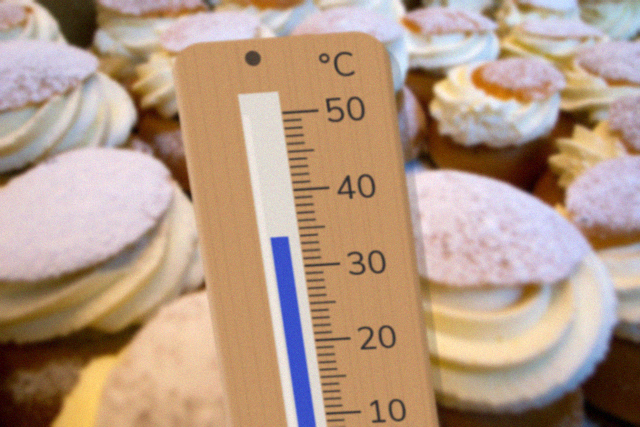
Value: 34 °C
